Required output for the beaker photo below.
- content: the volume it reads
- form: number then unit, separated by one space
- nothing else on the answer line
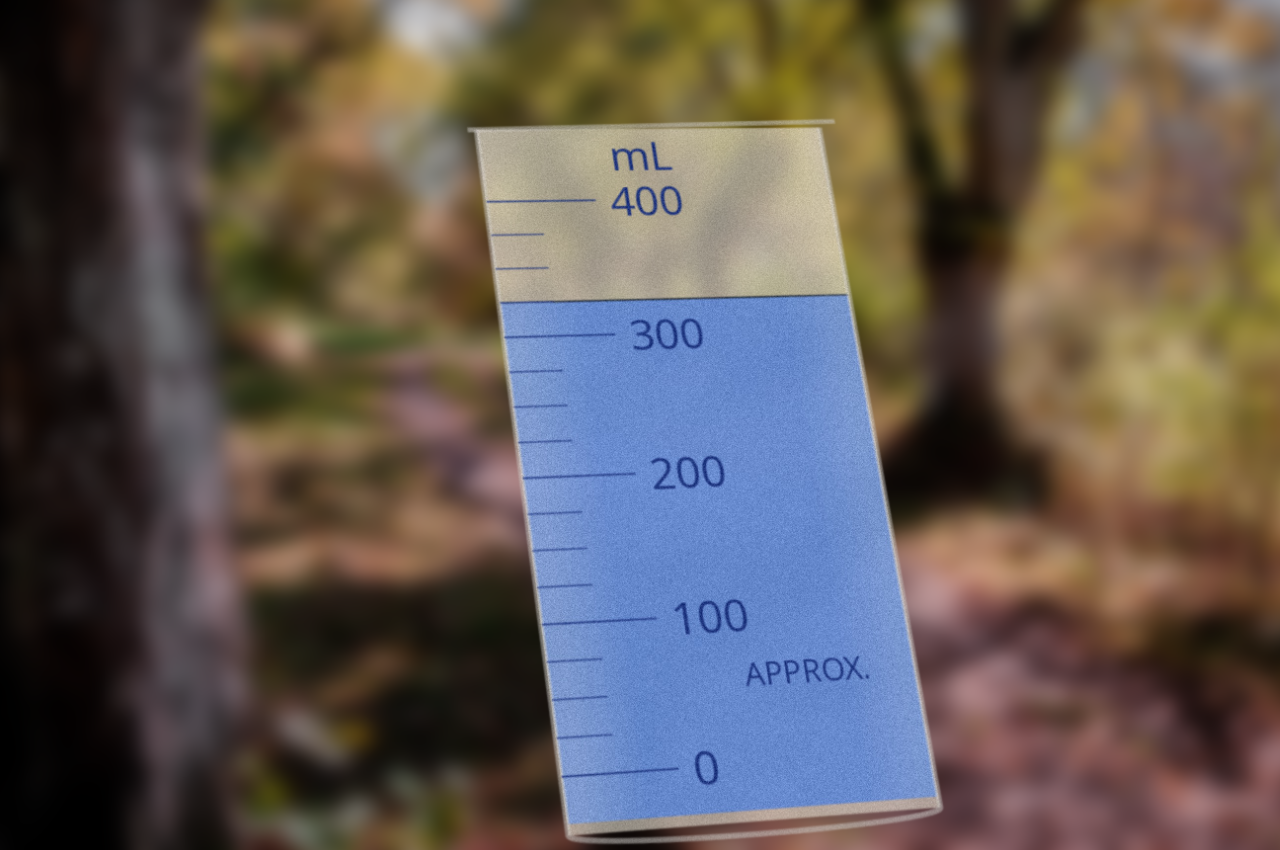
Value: 325 mL
